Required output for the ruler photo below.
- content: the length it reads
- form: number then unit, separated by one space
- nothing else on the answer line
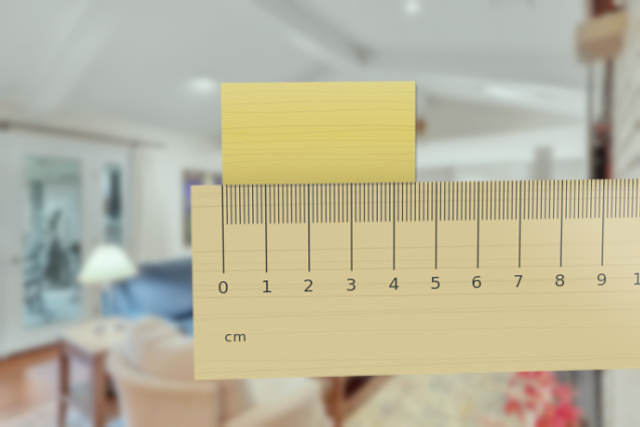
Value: 4.5 cm
